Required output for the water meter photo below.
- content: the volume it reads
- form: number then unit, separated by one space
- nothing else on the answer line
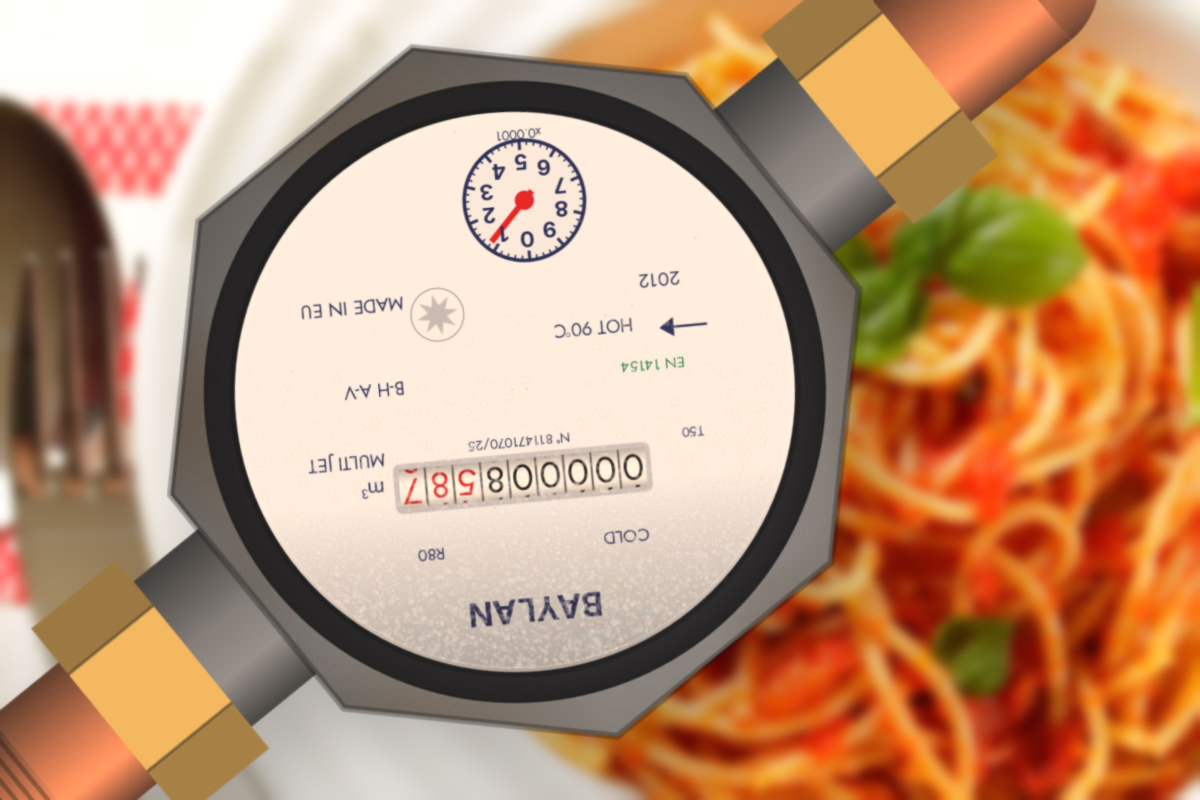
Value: 8.5871 m³
